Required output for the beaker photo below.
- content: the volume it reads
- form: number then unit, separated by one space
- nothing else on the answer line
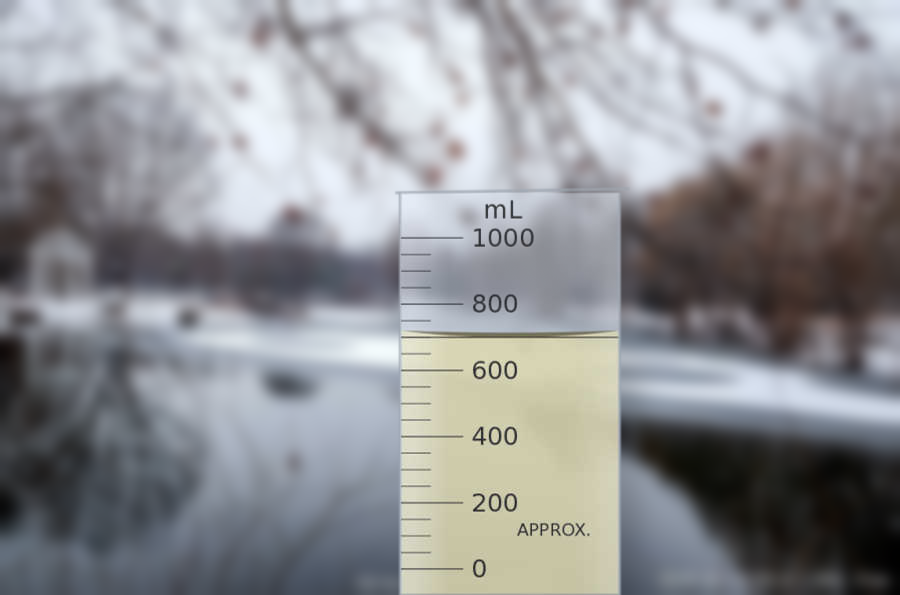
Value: 700 mL
